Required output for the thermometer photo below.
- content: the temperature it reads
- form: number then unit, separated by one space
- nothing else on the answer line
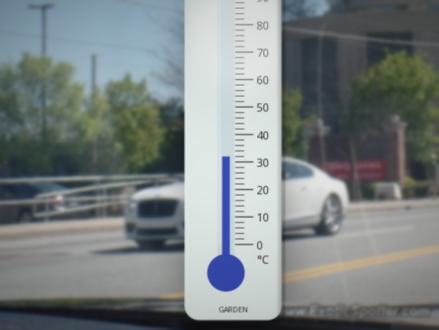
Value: 32 °C
